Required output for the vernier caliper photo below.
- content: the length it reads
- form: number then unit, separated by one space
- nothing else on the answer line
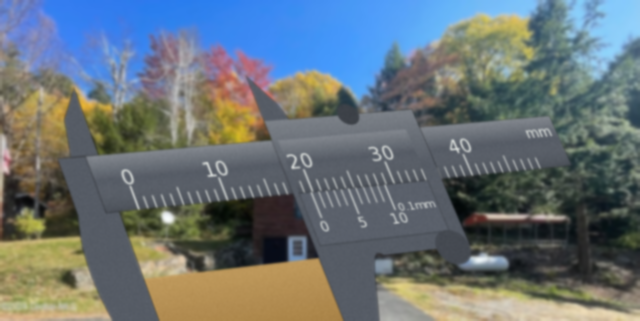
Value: 19.8 mm
